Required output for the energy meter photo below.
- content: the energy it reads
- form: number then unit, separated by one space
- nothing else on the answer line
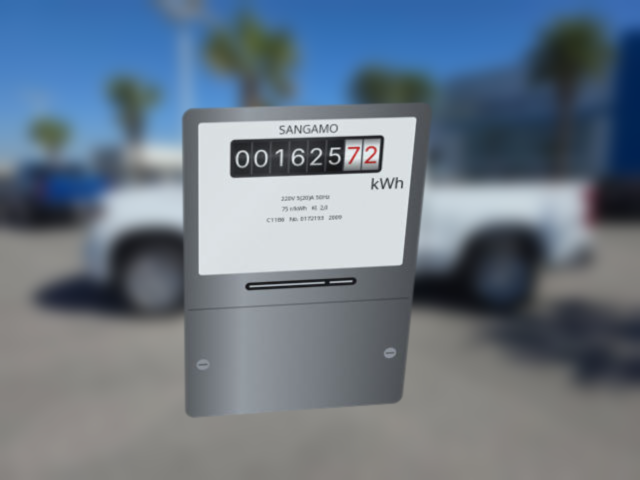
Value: 1625.72 kWh
